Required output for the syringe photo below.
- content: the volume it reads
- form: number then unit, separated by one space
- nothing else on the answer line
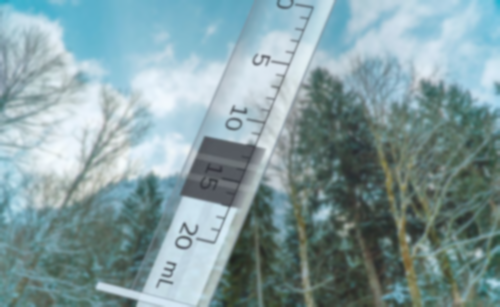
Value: 12 mL
